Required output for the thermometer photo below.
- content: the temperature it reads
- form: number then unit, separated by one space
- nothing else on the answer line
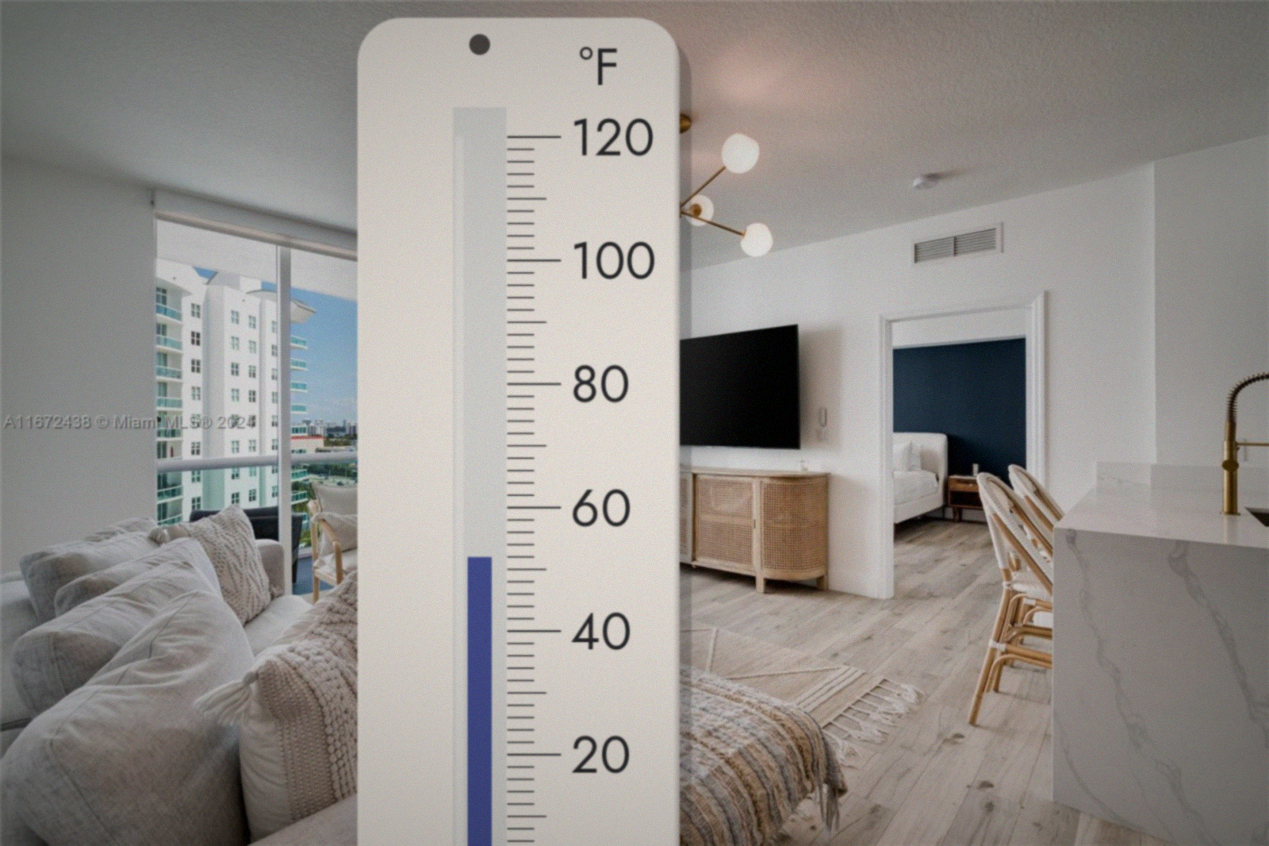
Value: 52 °F
